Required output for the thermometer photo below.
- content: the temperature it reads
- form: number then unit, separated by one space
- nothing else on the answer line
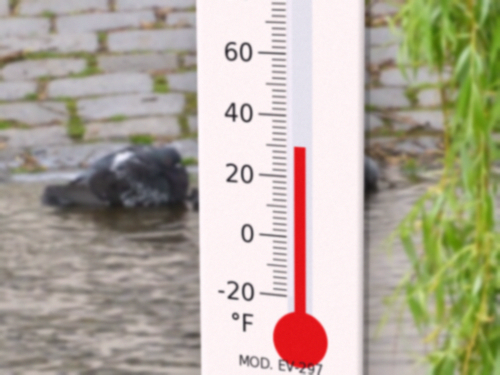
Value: 30 °F
